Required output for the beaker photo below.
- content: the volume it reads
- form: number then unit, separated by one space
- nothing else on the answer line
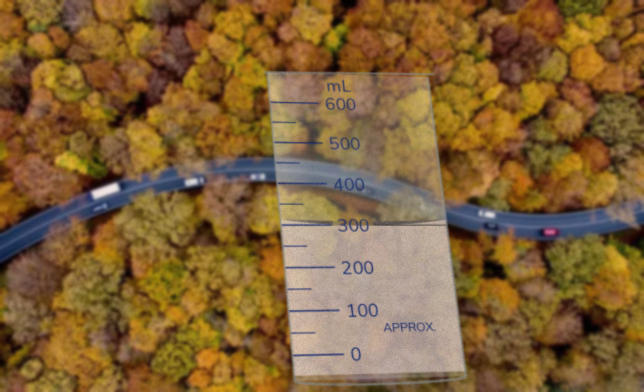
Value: 300 mL
